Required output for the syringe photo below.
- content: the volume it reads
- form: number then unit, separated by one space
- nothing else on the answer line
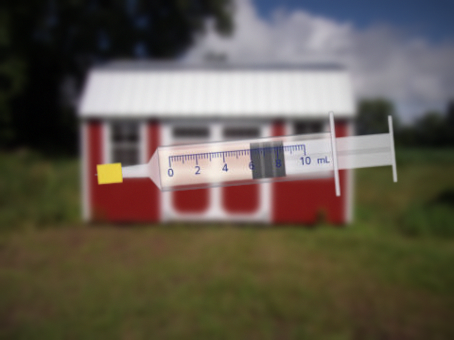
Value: 6 mL
